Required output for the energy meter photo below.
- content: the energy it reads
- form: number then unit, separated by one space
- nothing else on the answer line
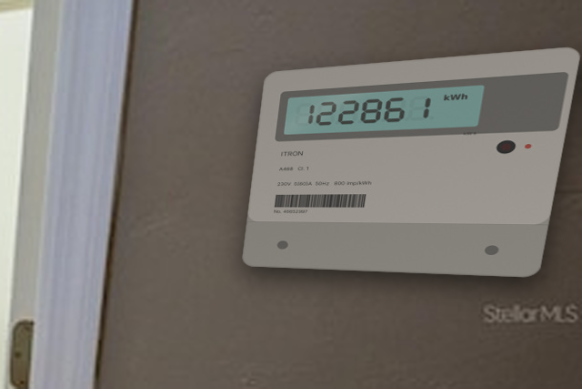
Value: 122861 kWh
